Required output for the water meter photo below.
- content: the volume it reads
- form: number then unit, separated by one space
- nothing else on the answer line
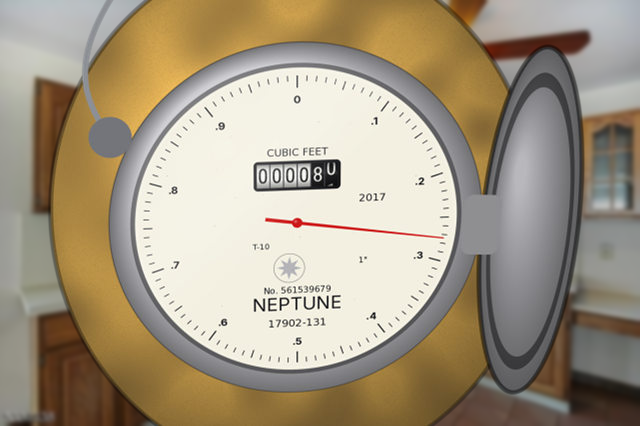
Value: 80.27 ft³
